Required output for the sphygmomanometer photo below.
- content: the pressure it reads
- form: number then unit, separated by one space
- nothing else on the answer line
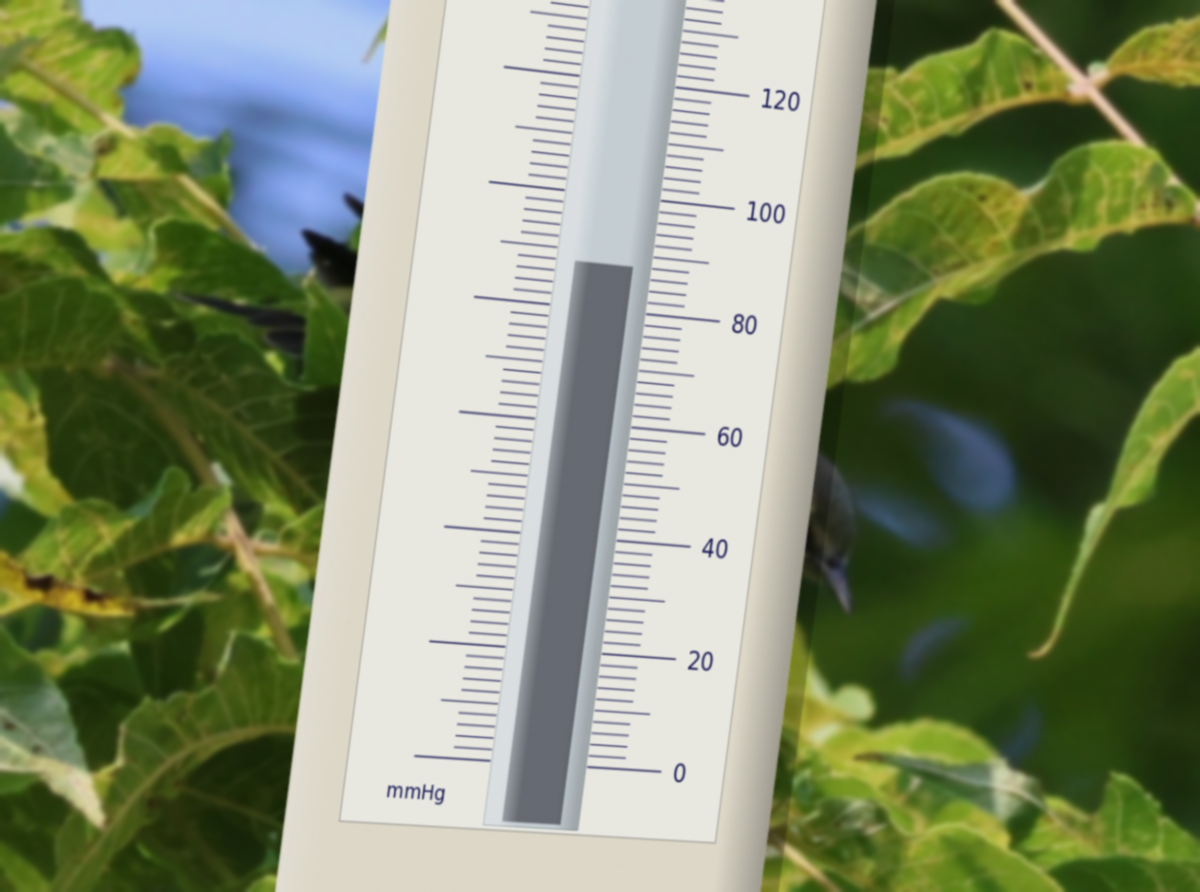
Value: 88 mmHg
